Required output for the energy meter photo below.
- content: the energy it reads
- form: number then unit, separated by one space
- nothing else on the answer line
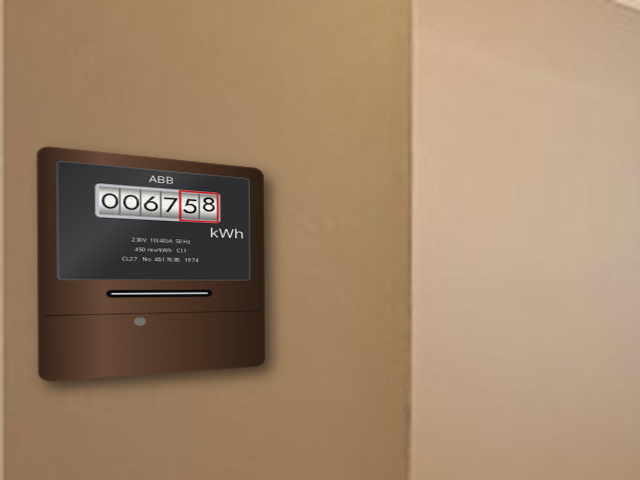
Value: 67.58 kWh
